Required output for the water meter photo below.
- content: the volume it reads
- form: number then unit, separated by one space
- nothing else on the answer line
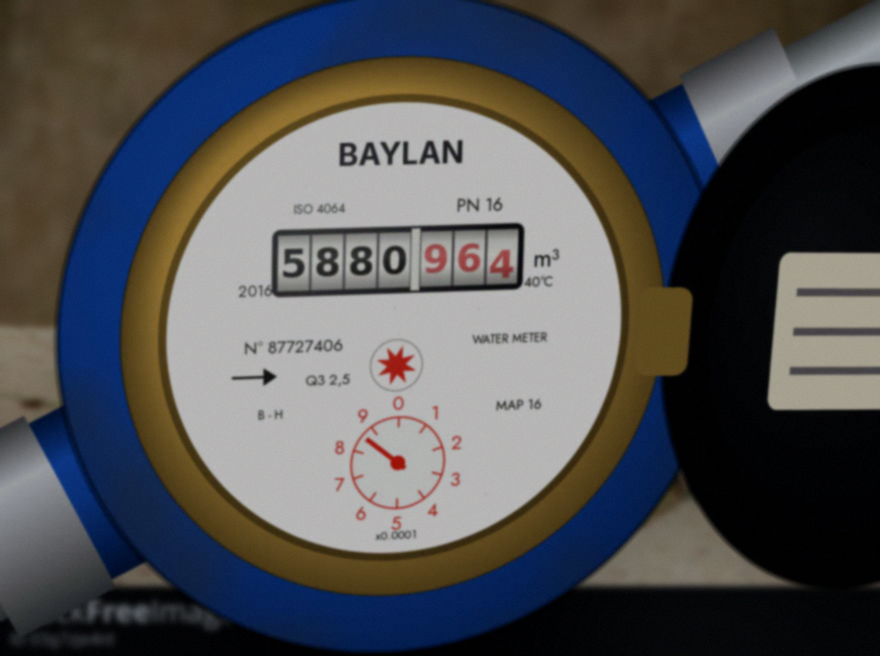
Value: 5880.9638 m³
